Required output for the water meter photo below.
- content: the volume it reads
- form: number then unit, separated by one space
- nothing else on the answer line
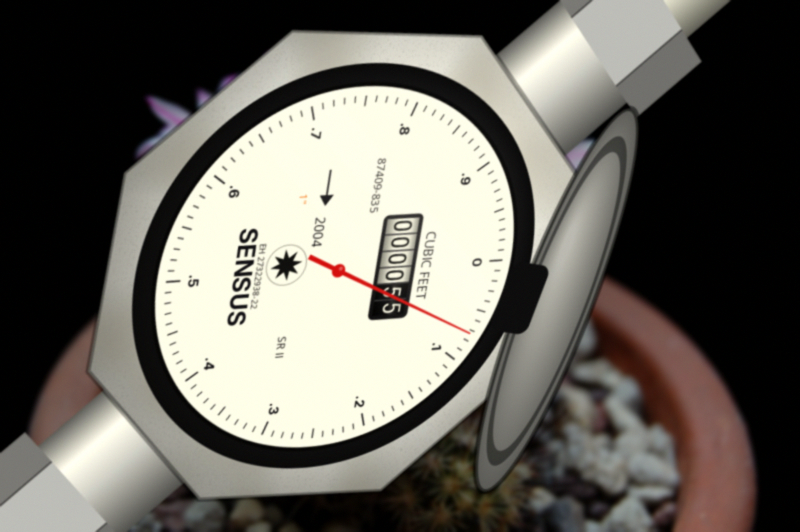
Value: 55.07 ft³
